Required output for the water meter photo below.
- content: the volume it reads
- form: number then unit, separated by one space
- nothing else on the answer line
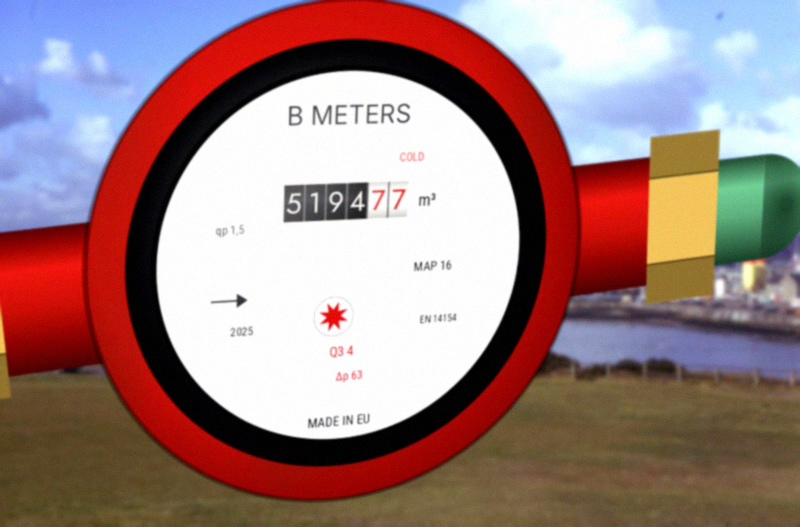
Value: 5194.77 m³
